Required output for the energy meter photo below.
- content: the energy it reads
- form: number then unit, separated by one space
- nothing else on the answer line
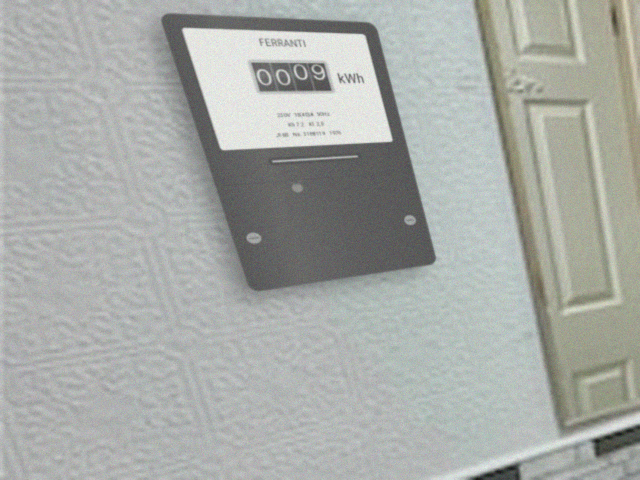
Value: 9 kWh
